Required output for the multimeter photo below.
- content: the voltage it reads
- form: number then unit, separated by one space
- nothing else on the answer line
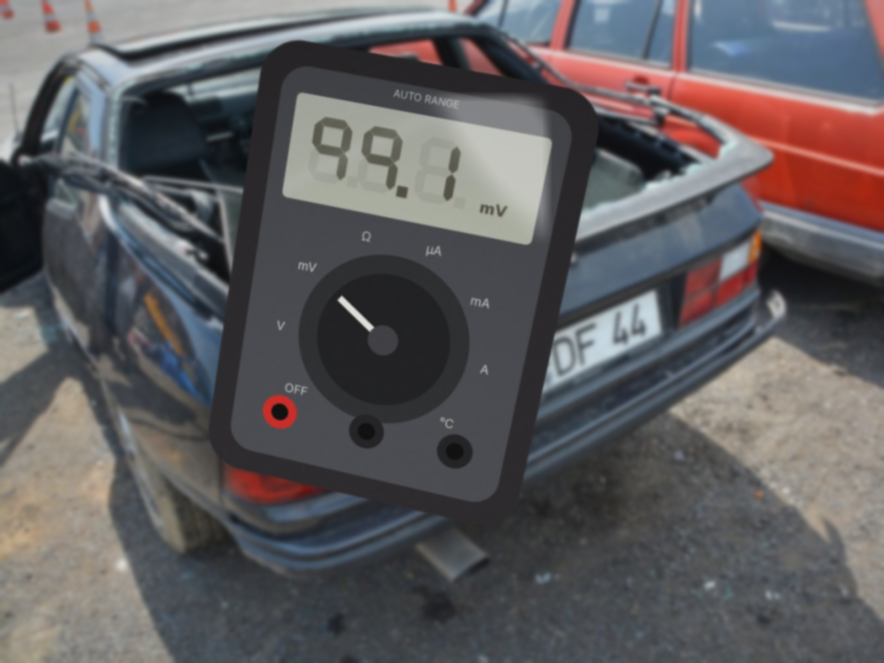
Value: 99.1 mV
